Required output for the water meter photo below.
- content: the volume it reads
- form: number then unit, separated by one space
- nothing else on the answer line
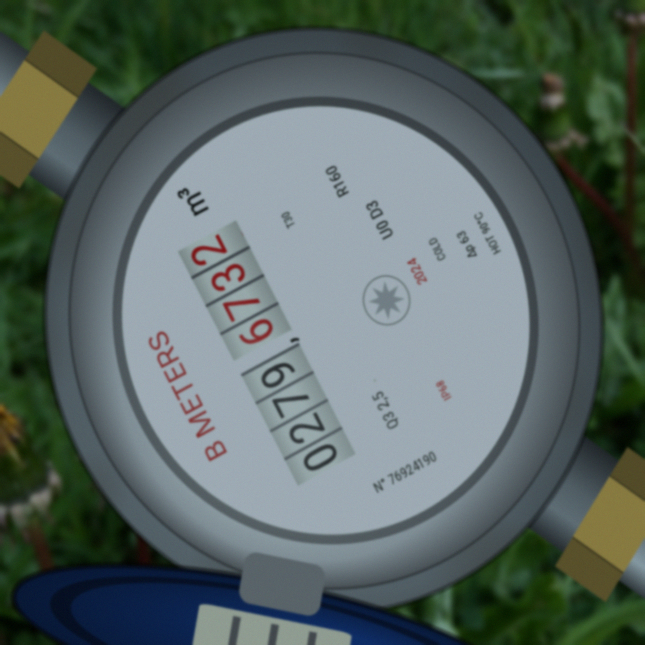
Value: 279.6732 m³
